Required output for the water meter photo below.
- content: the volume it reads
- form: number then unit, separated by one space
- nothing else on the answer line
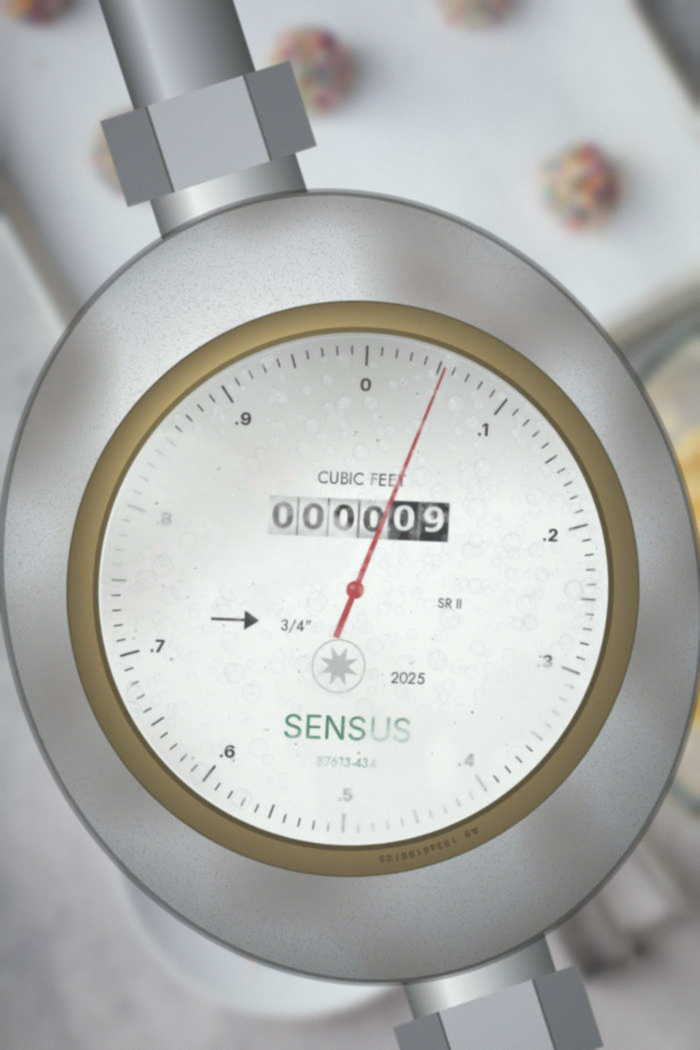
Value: 9.05 ft³
